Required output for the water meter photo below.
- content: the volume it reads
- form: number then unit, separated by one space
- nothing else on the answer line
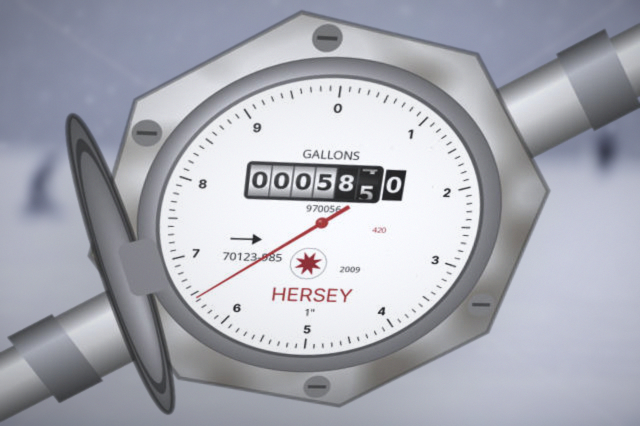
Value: 5846.4 gal
